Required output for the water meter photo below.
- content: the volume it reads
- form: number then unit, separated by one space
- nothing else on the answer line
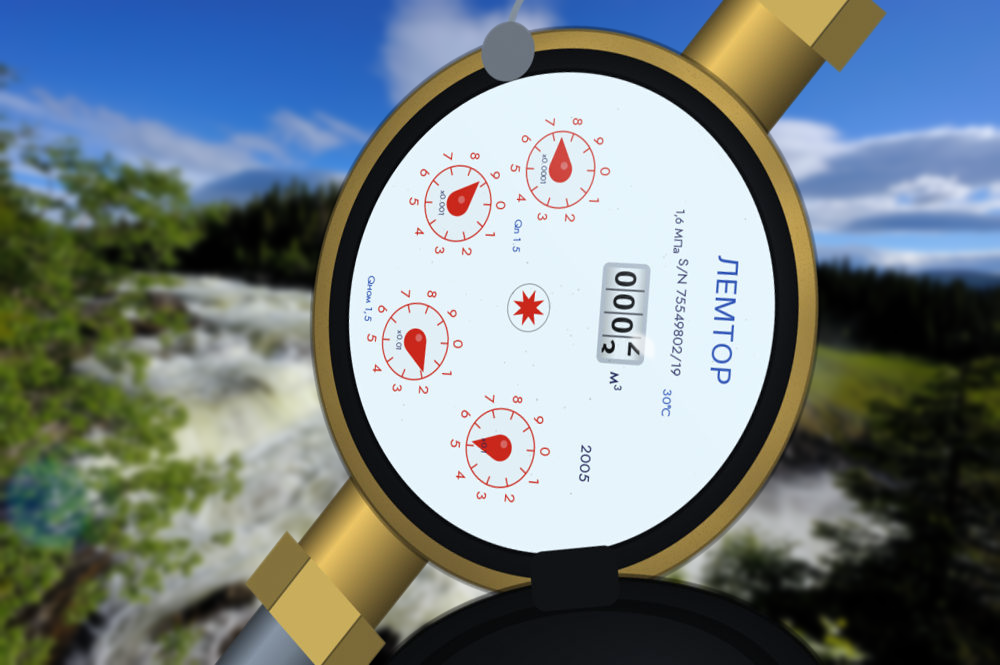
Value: 2.5187 m³
